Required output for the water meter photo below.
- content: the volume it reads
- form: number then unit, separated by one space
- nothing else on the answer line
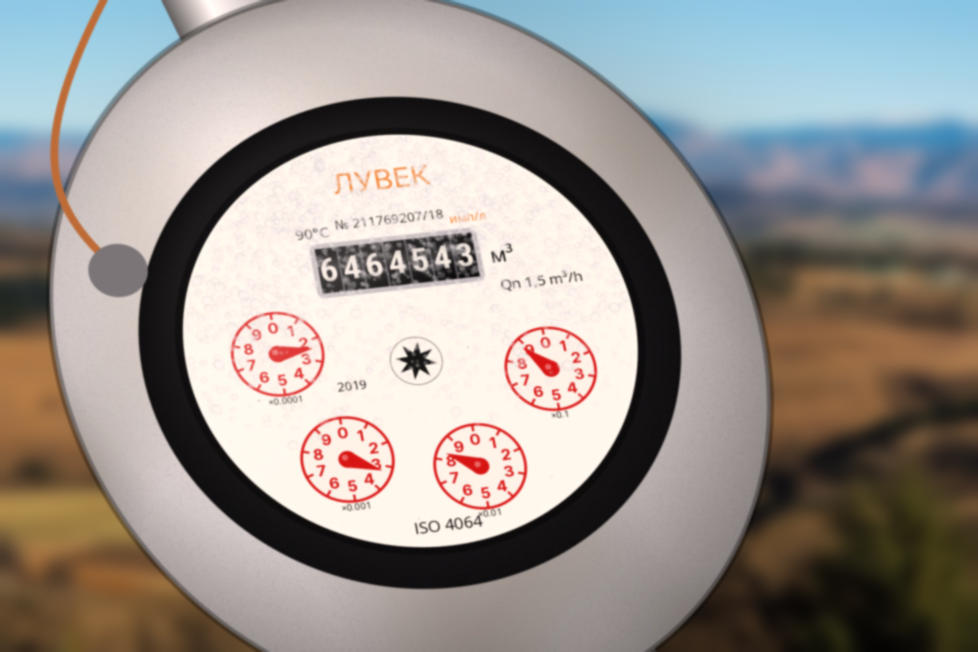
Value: 6464543.8832 m³
